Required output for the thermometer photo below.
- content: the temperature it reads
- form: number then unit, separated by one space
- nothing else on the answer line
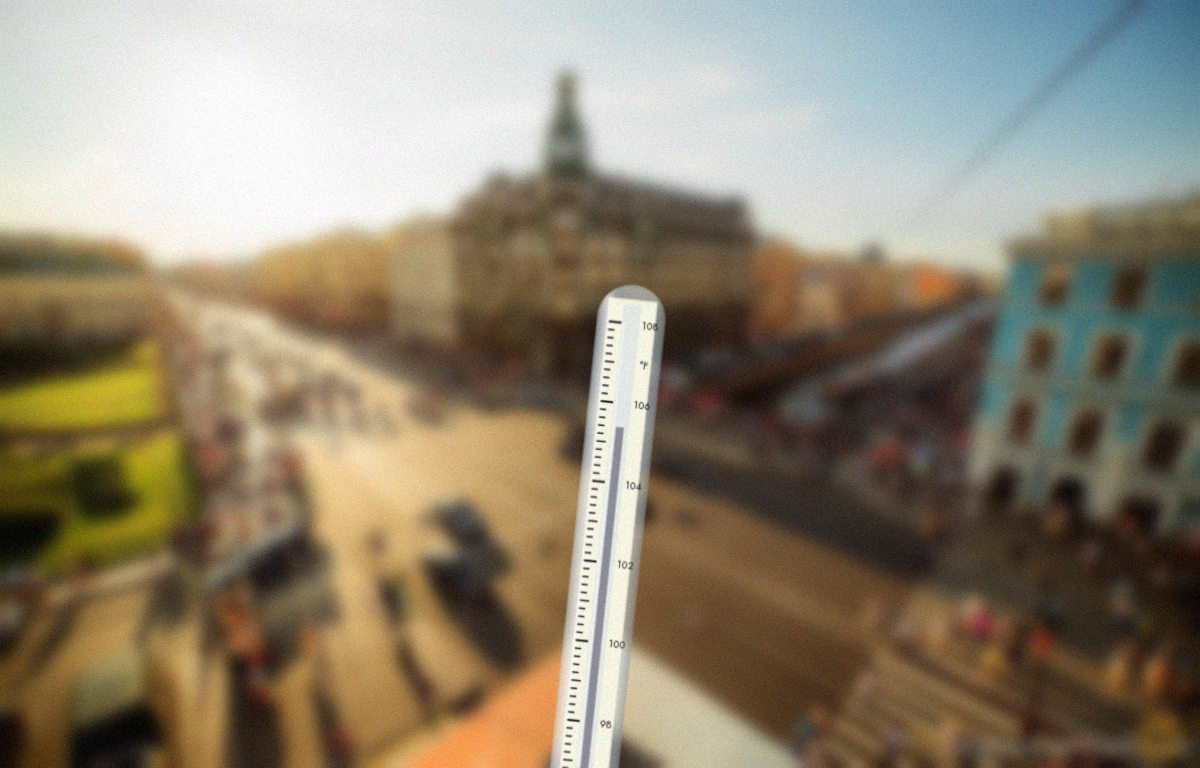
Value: 105.4 °F
